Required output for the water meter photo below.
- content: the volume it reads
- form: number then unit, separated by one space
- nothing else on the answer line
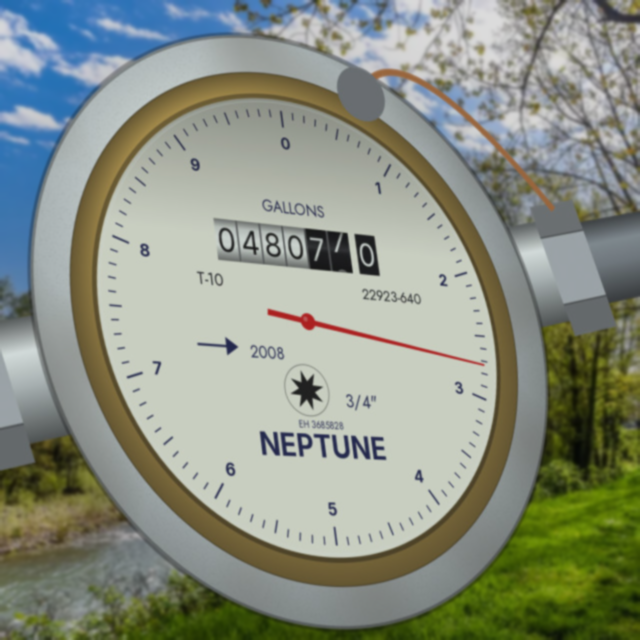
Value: 480772.7 gal
